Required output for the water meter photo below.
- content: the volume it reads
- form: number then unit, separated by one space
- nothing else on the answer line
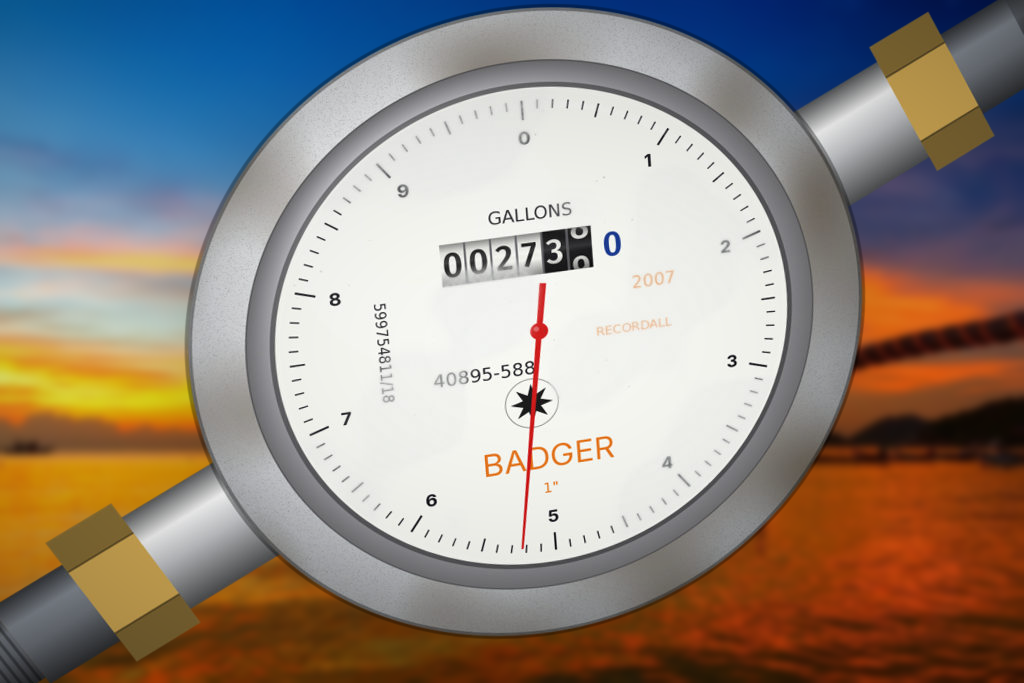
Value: 27385.2 gal
